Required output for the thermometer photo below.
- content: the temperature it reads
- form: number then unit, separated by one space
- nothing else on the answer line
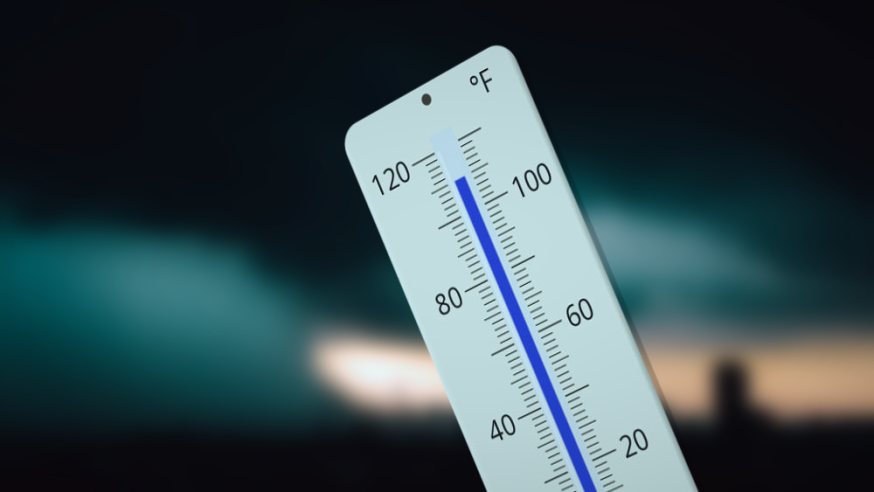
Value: 110 °F
